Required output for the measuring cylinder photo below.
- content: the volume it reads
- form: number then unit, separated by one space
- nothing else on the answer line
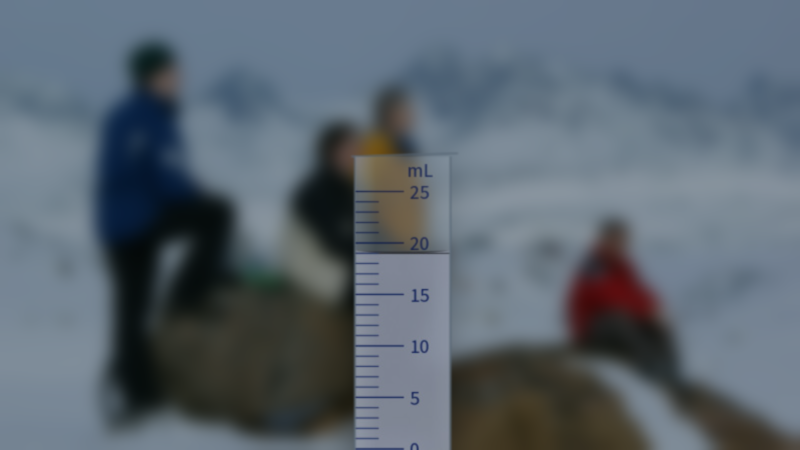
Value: 19 mL
